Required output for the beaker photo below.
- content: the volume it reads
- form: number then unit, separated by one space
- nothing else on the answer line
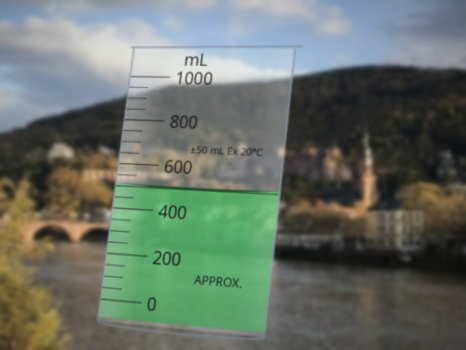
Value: 500 mL
